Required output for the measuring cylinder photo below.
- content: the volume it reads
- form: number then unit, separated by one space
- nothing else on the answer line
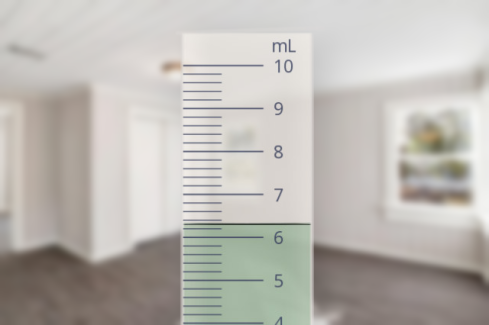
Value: 6.3 mL
